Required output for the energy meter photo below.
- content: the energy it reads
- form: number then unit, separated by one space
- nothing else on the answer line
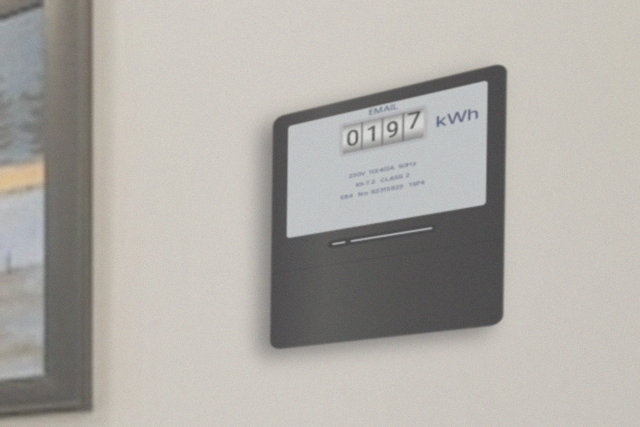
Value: 197 kWh
